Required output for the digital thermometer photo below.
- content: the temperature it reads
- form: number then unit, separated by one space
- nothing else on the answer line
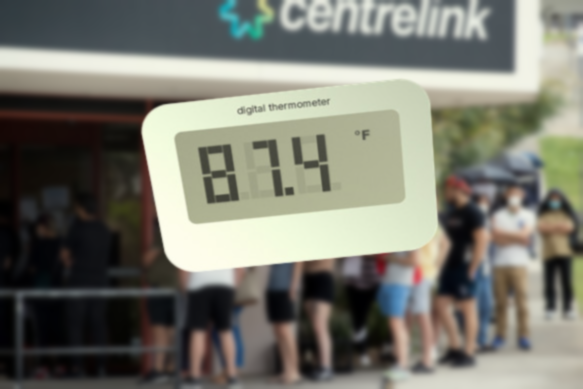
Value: 87.4 °F
